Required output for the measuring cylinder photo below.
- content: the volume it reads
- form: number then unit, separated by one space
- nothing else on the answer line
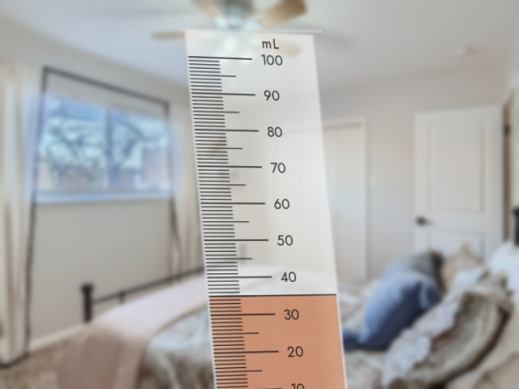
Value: 35 mL
